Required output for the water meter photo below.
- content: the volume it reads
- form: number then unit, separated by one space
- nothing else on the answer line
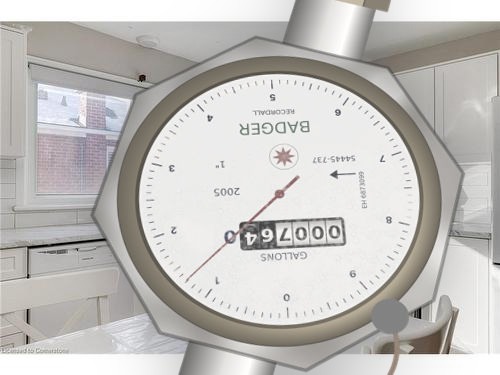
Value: 7641.3 gal
